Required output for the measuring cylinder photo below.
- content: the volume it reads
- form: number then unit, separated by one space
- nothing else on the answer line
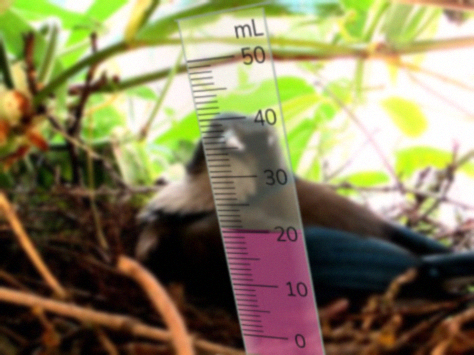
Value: 20 mL
